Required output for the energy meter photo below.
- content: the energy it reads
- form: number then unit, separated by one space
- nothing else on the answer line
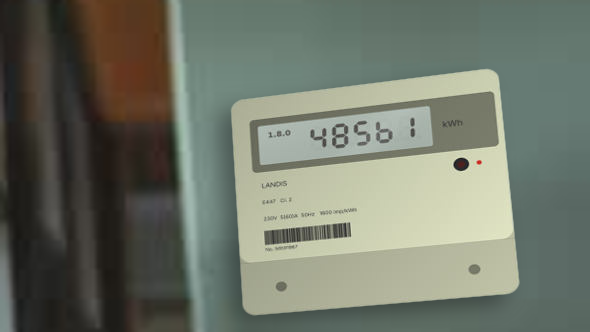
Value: 48561 kWh
